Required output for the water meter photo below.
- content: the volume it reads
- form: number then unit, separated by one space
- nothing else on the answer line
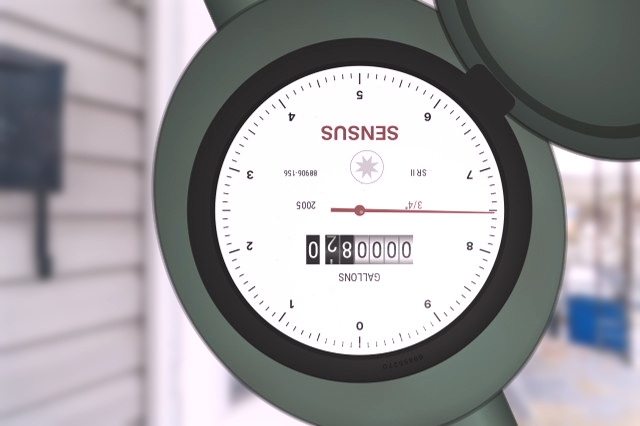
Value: 817.5 gal
